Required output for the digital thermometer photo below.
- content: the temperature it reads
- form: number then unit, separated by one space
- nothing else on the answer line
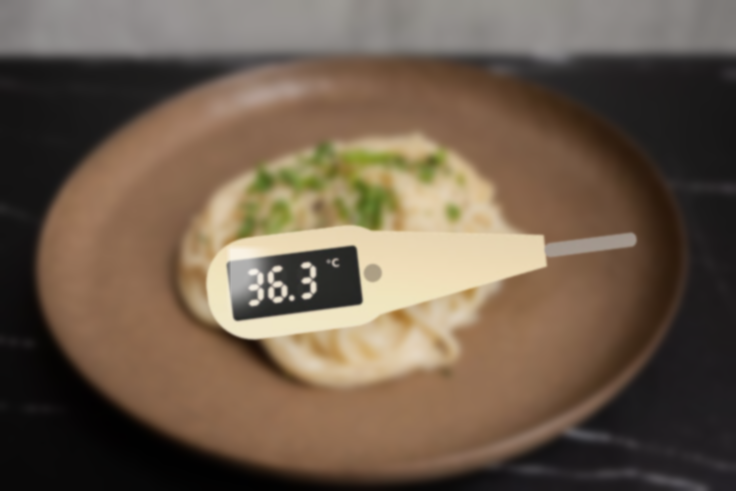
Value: 36.3 °C
